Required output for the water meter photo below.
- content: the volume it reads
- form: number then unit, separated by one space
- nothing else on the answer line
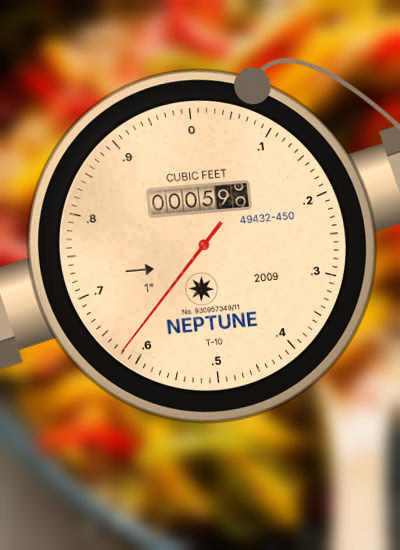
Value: 598.62 ft³
